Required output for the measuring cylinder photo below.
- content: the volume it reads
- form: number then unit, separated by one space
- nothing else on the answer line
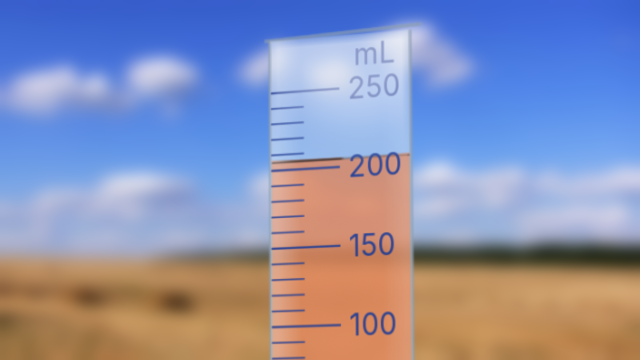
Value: 205 mL
